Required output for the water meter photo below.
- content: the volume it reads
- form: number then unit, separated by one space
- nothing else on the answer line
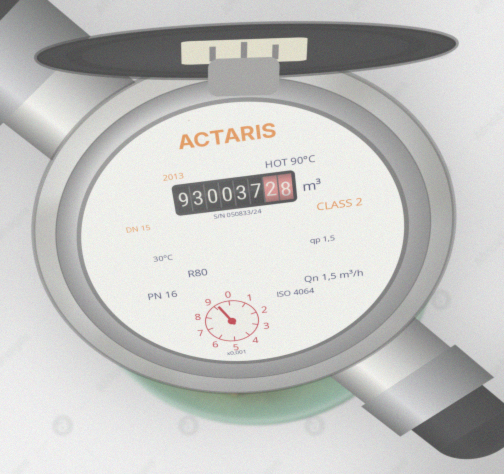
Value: 930037.279 m³
